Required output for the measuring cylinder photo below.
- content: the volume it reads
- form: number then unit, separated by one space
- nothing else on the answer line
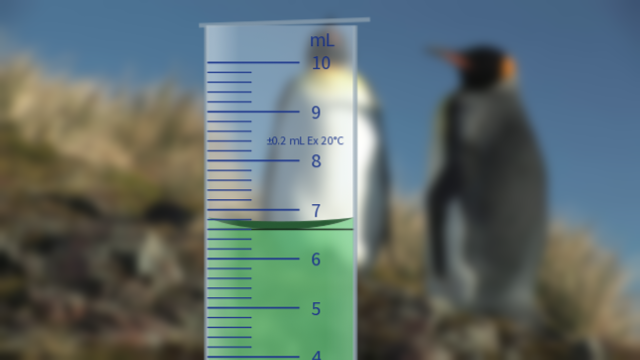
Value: 6.6 mL
